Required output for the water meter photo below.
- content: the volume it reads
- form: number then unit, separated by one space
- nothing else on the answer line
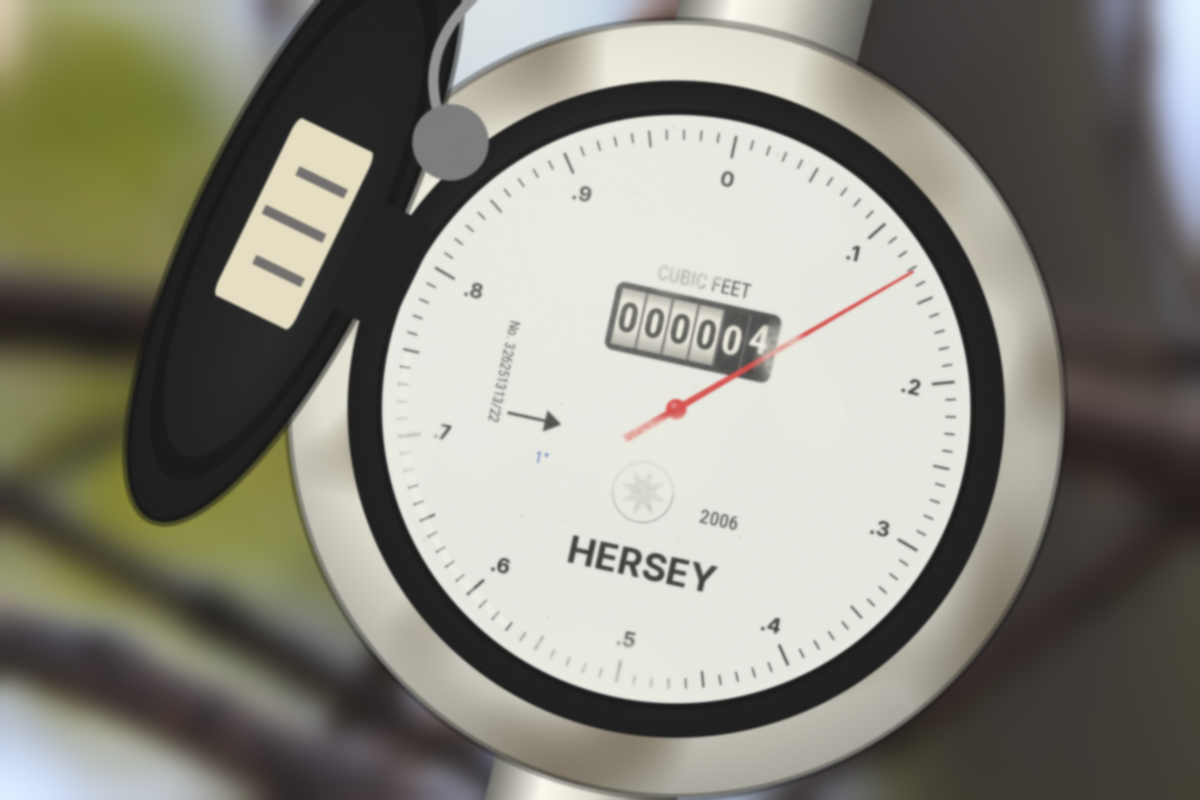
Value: 4.13 ft³
